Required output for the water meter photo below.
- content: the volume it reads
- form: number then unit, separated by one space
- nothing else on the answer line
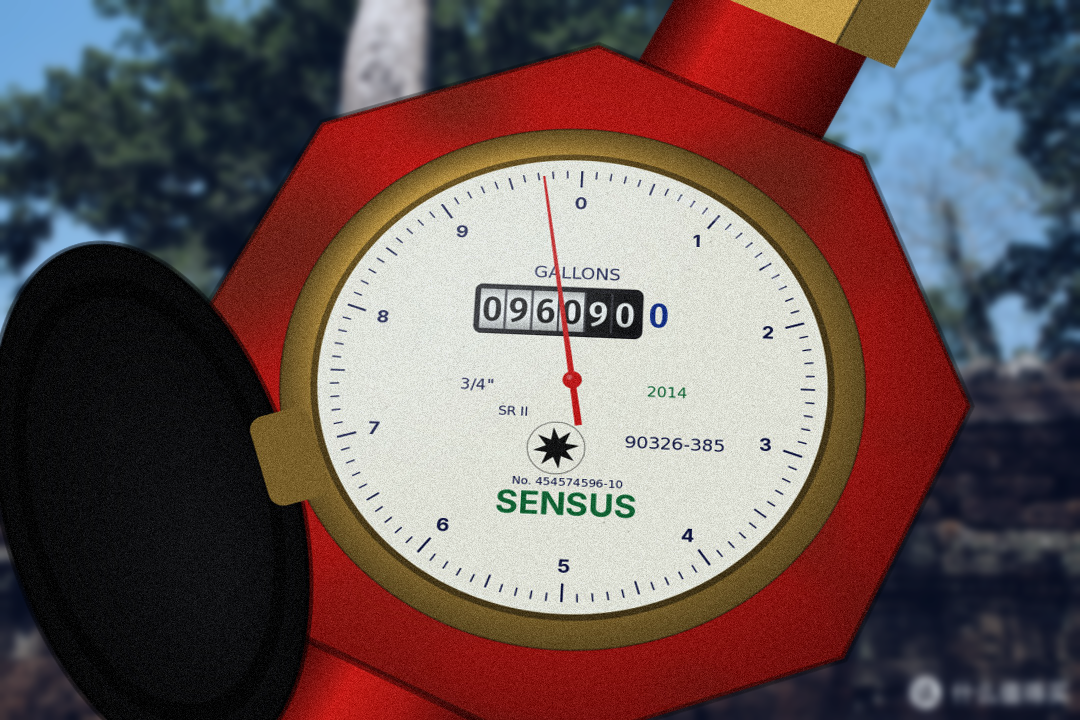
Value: 960899.7 gal
